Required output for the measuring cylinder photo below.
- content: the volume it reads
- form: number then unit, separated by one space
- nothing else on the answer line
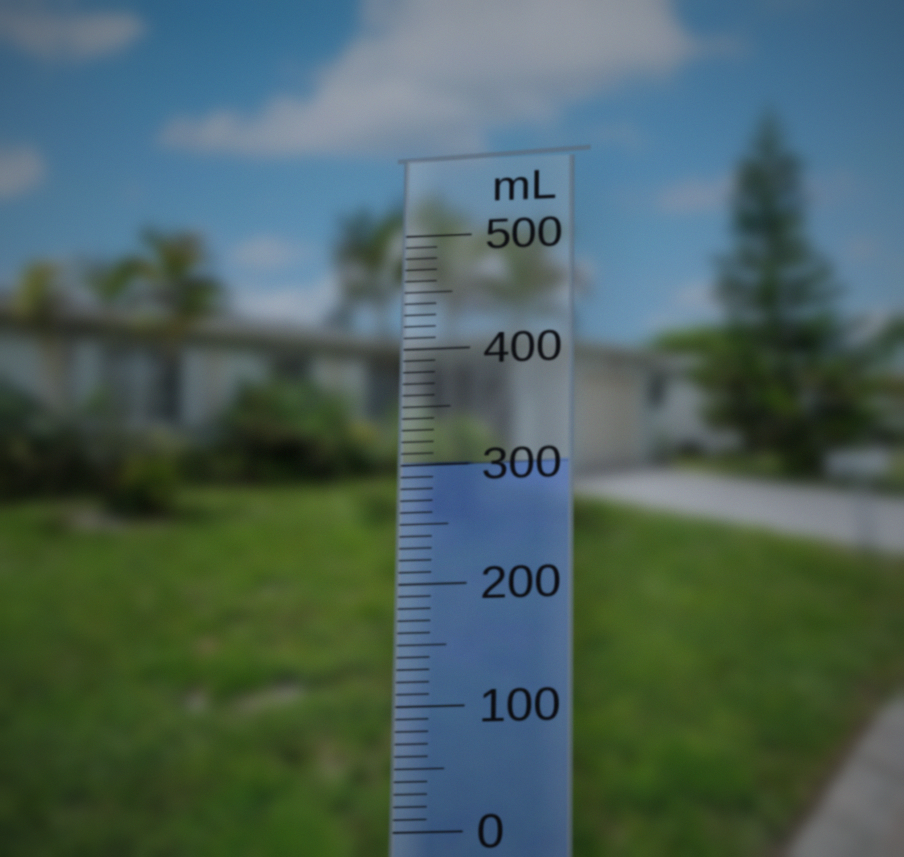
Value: 300 mL
